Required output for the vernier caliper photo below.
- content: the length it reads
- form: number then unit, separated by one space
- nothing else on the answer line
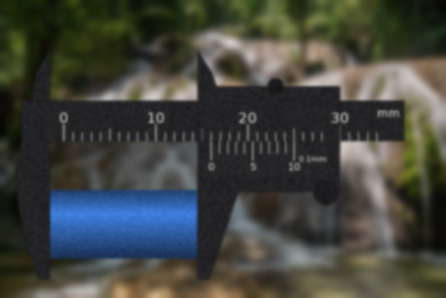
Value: 16.0 mm
